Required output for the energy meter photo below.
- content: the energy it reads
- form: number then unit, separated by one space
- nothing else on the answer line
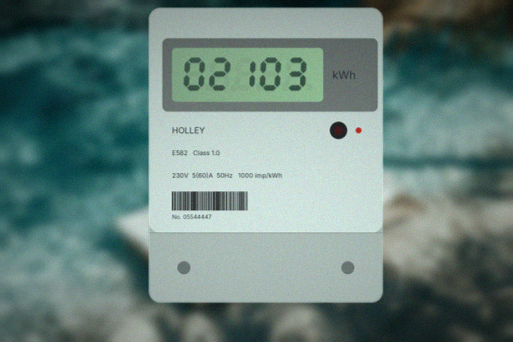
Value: 2103 kWh
